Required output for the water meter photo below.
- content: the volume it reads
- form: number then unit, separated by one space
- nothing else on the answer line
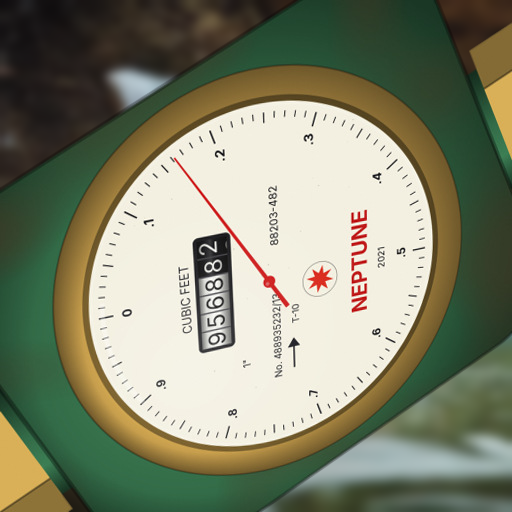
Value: 956882.16 ft³
